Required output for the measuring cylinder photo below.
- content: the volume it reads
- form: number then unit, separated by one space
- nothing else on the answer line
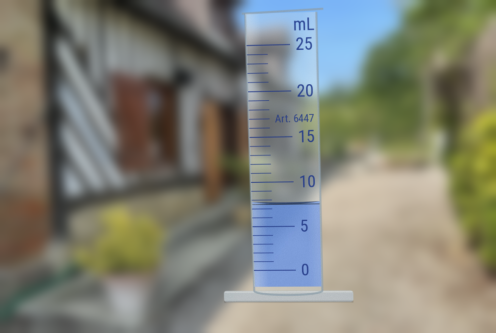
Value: 7.5 mL
